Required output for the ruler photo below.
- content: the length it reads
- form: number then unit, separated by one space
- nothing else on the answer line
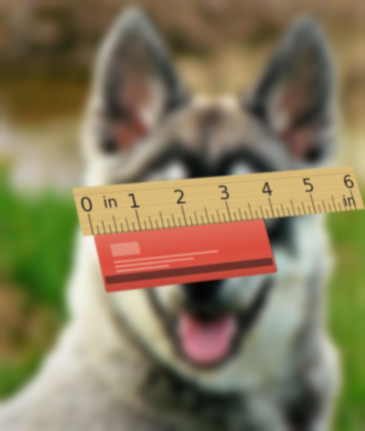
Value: 3.75 in
